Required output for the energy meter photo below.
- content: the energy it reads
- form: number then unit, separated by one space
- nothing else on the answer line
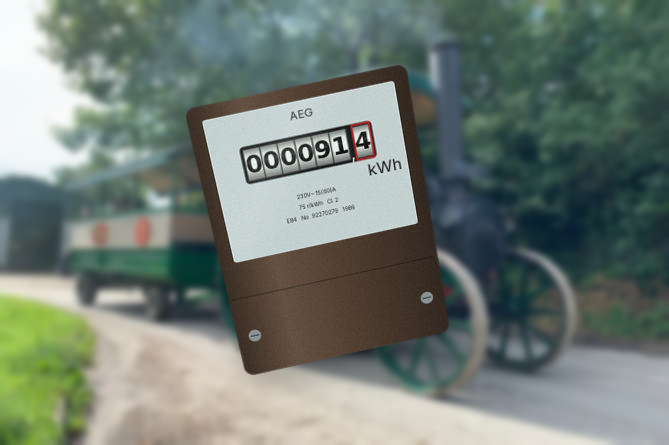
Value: 91.4 kWh
